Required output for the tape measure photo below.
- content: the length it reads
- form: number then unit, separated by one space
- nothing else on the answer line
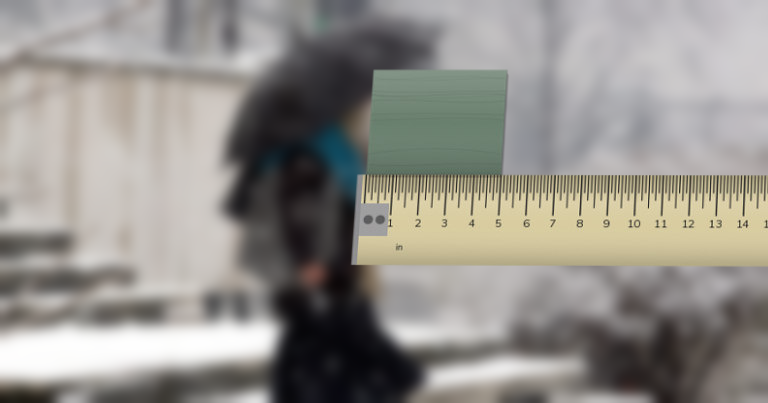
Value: 5 in
